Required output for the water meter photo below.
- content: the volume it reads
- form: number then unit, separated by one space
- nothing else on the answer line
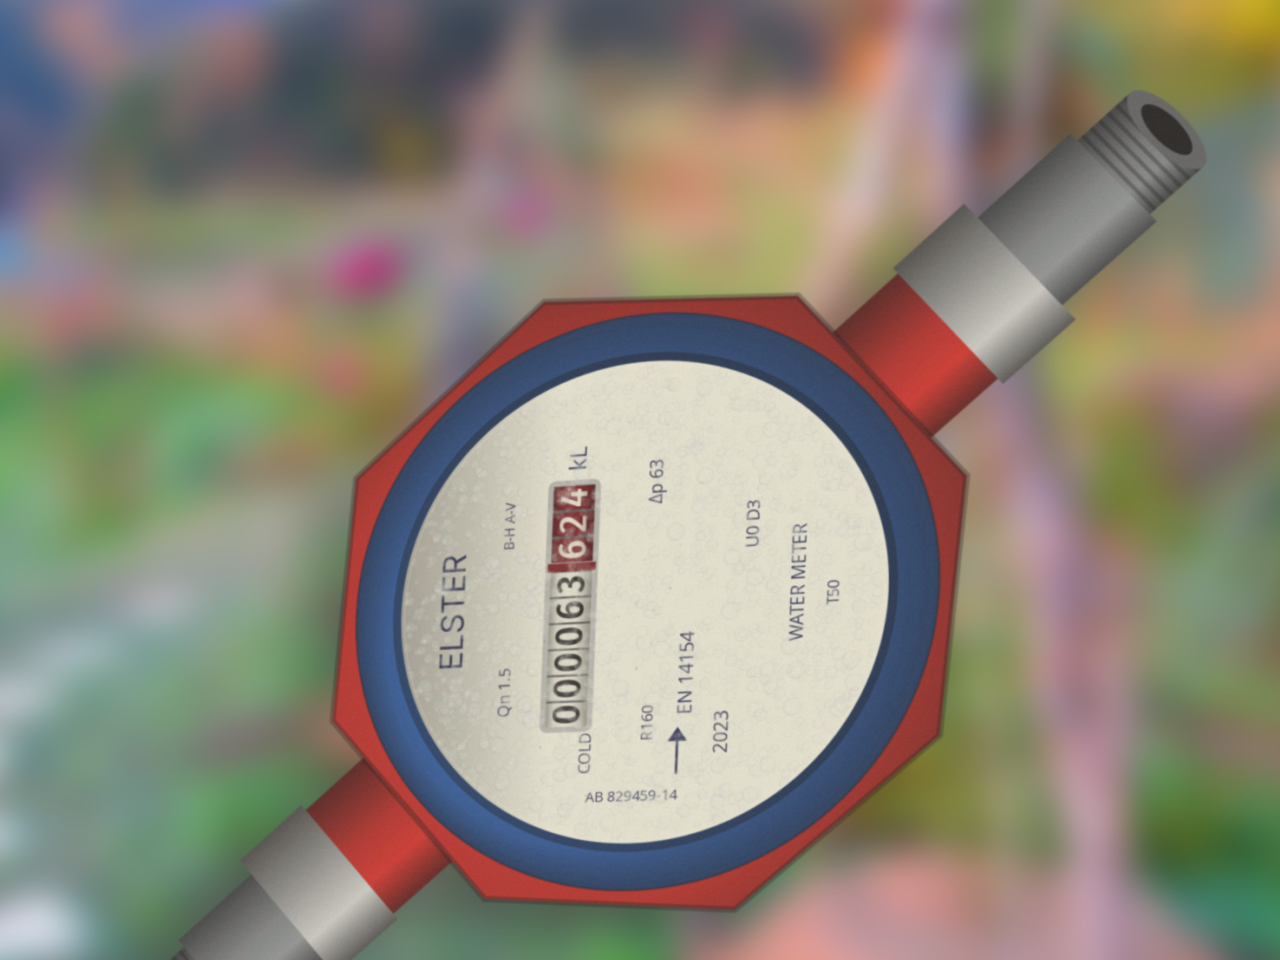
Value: 63.624 kL
